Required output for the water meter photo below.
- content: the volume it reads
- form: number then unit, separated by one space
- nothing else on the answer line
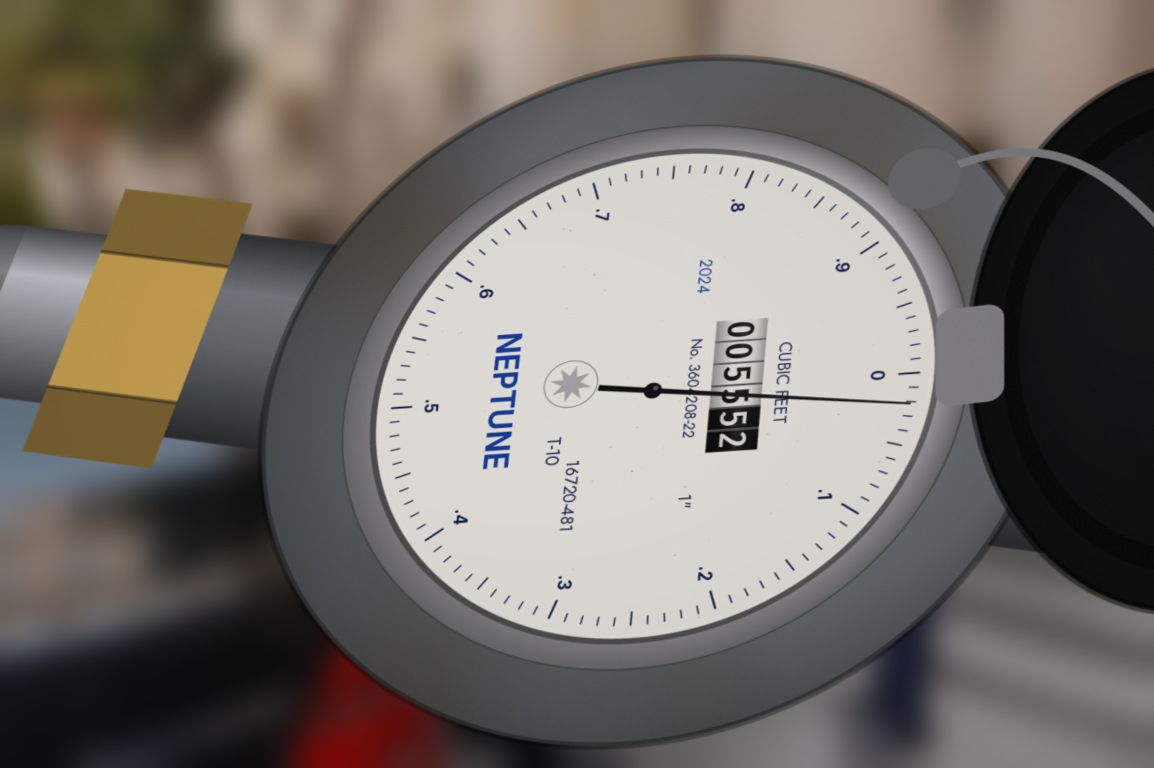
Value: 5552.02 ft³
